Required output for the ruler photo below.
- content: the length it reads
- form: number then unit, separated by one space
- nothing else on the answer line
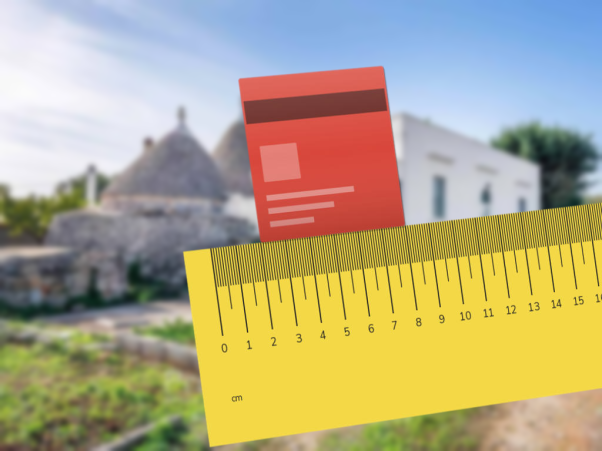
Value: 6 cm
